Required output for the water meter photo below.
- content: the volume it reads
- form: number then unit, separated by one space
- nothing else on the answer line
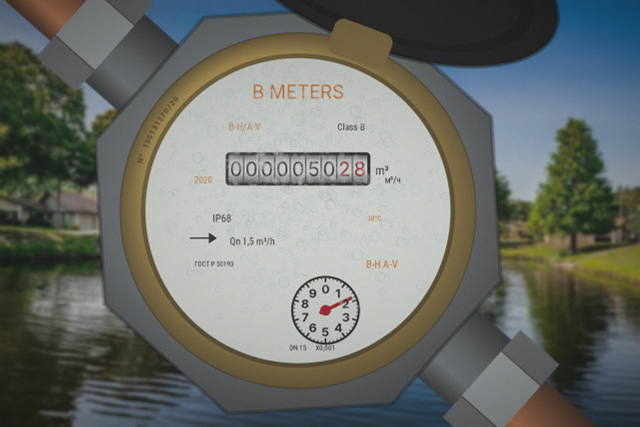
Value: 50.281 m³
